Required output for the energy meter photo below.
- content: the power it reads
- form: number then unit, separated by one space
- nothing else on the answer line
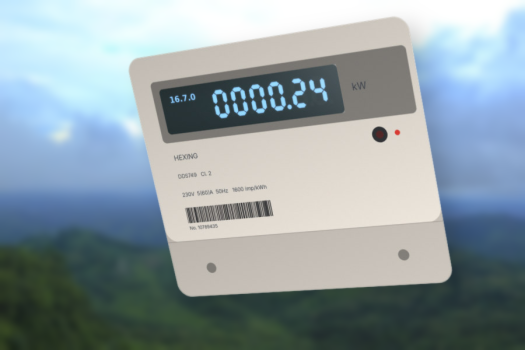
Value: 0.24 kW
